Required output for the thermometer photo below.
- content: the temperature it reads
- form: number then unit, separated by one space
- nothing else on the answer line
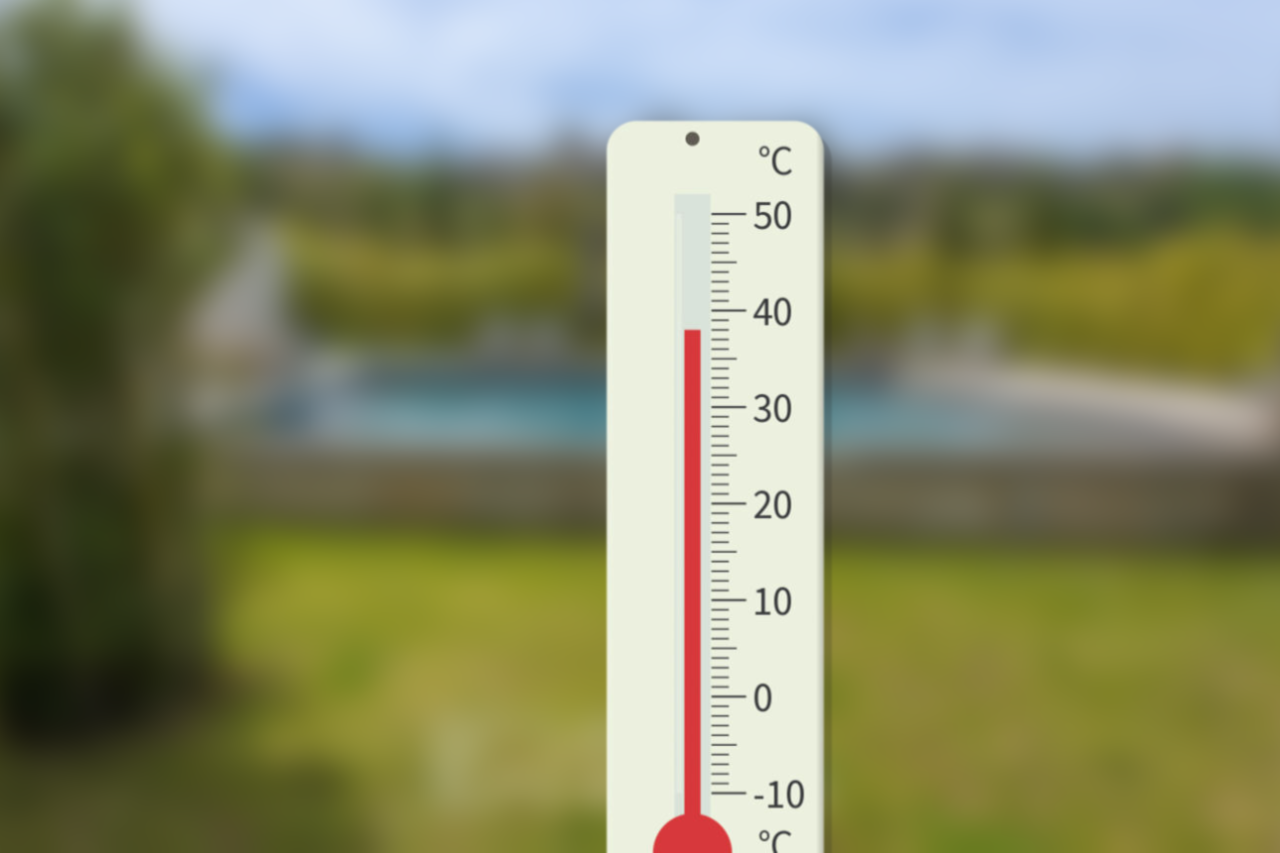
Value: 38 °C
